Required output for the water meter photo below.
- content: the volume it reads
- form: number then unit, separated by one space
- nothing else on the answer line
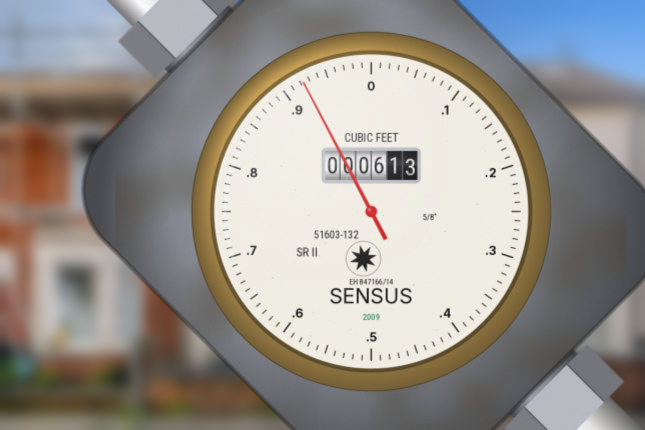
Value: 612.92 ft³
